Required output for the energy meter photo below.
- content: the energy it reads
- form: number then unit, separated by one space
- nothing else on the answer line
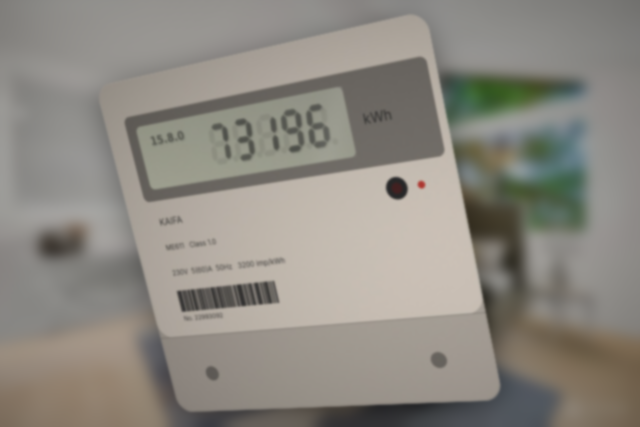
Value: 73196 kWh
